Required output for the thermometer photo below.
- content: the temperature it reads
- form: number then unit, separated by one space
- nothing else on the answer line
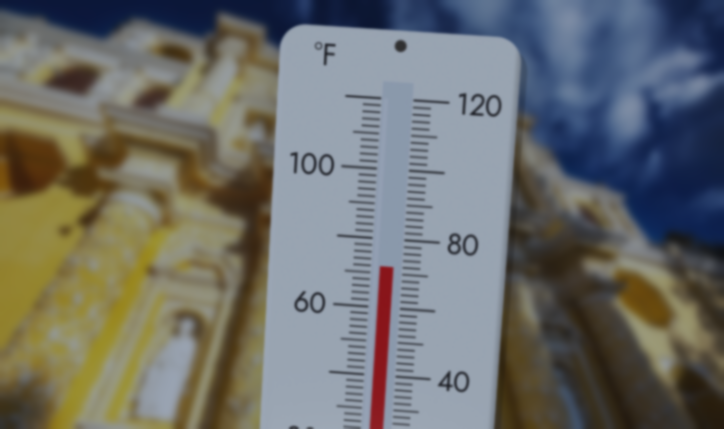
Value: 72 °F
